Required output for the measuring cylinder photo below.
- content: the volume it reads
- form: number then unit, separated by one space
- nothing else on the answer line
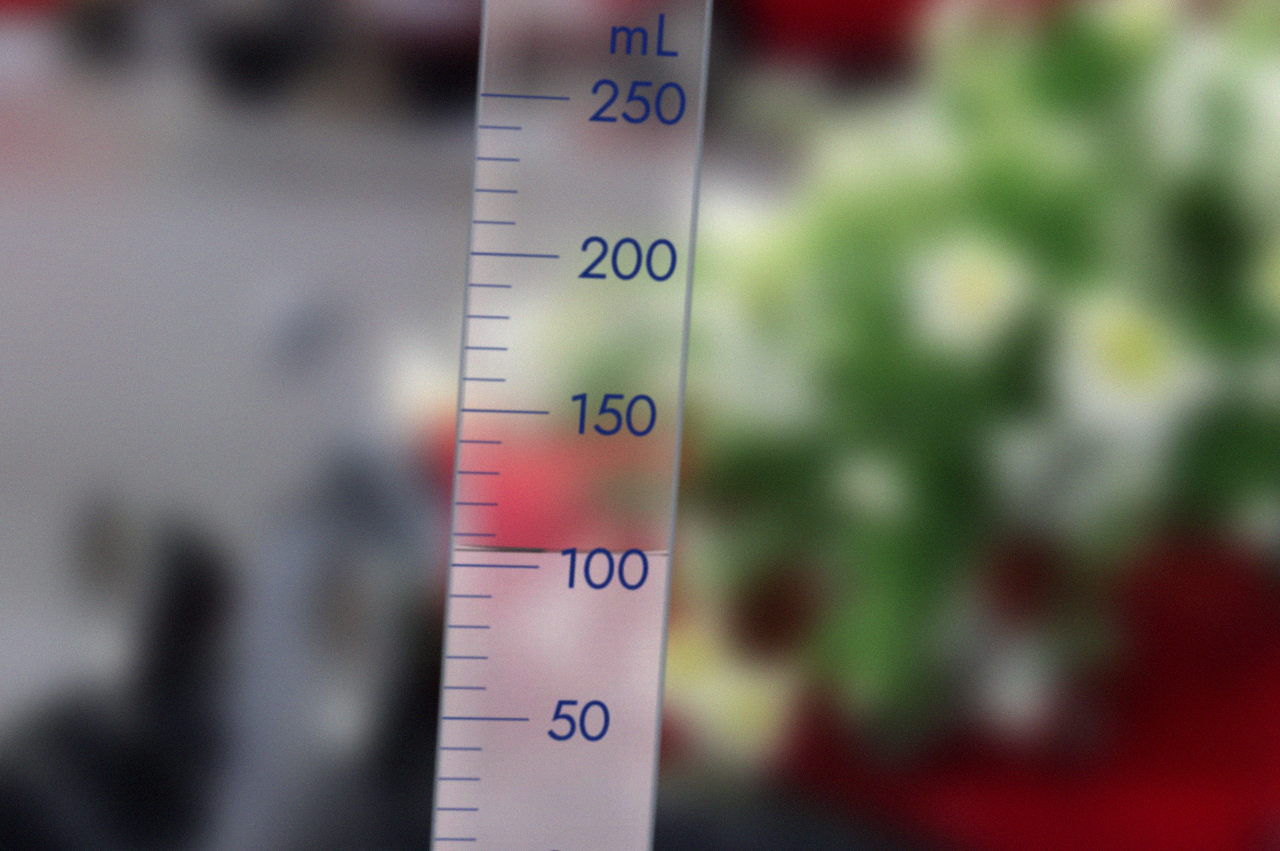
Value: 105 mL
